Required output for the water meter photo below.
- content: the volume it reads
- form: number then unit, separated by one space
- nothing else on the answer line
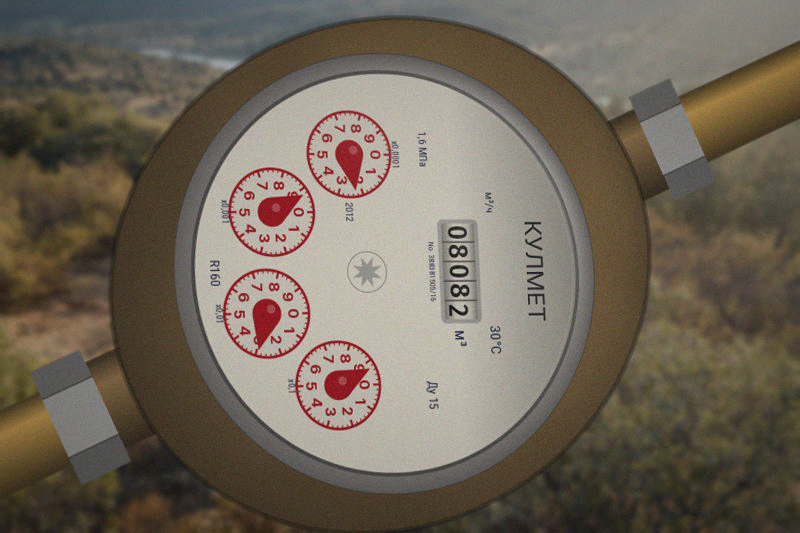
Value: 8081.9292 m³
